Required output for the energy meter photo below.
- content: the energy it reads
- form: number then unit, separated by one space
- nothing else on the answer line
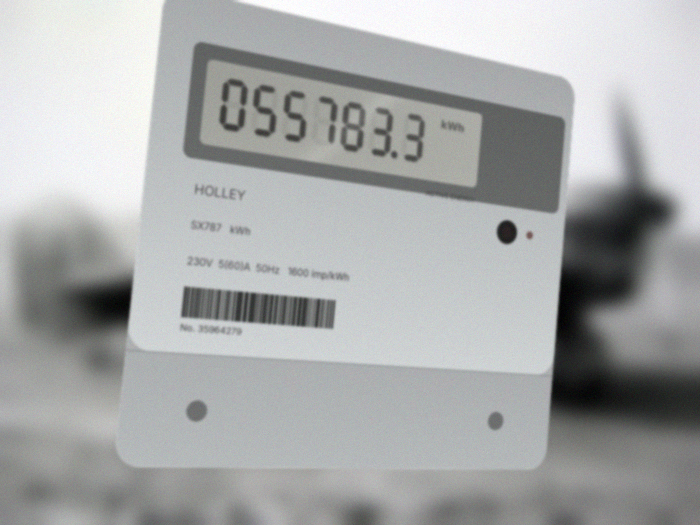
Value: 55783.3 kWh
